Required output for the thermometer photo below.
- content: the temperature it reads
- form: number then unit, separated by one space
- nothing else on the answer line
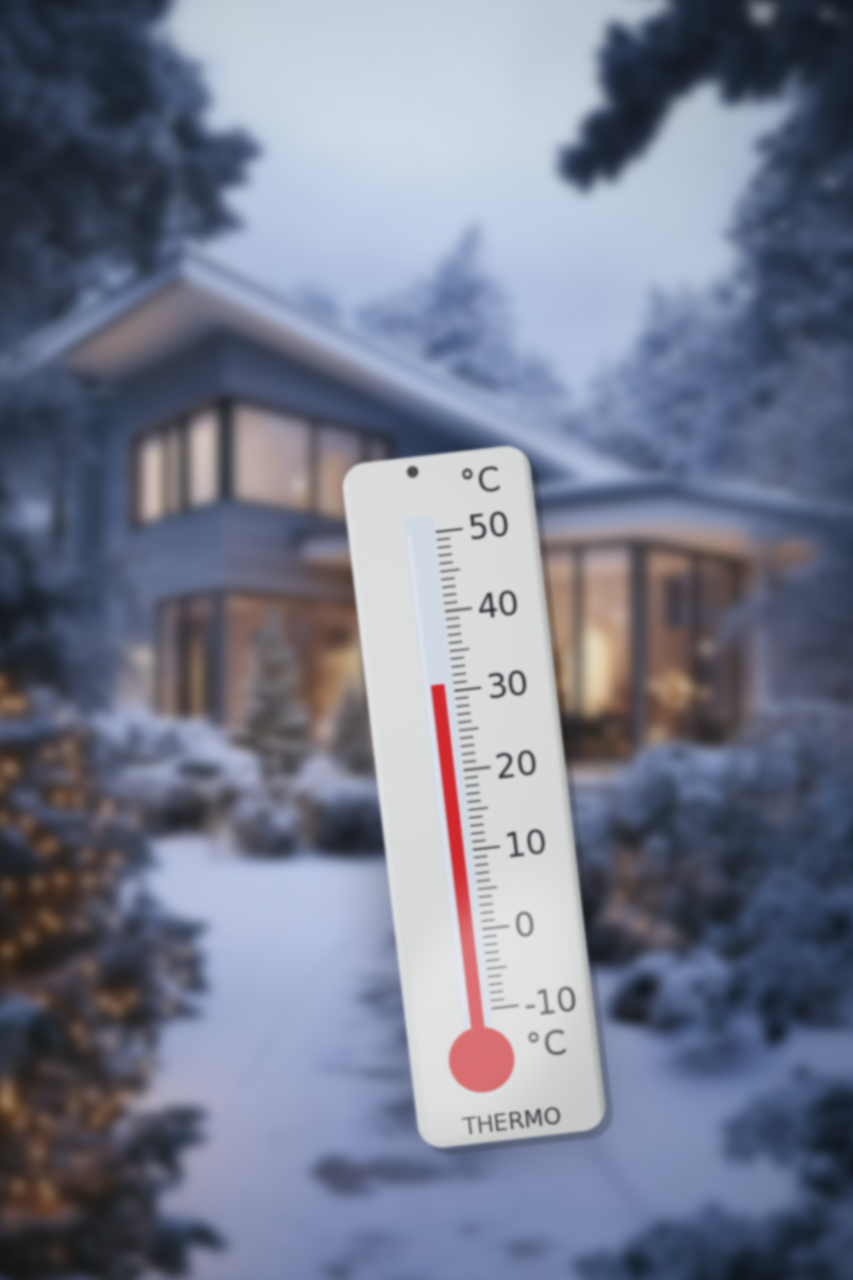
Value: 31 °C
